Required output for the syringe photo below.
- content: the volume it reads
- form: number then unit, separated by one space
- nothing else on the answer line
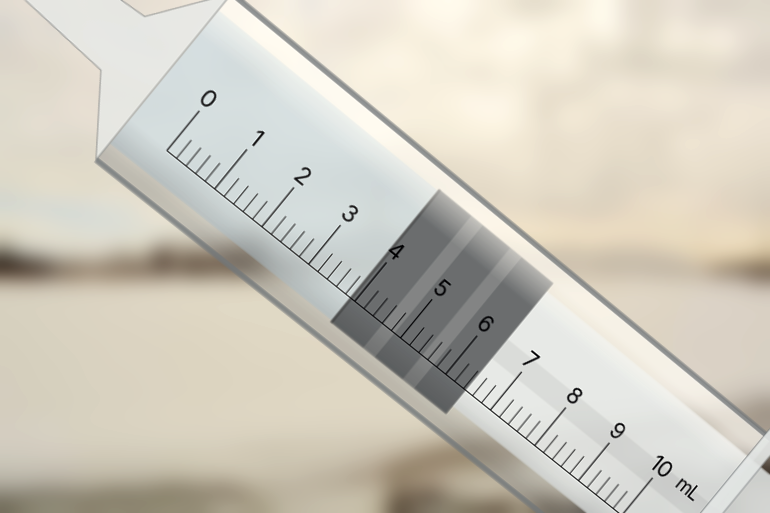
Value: 3.9 mL
